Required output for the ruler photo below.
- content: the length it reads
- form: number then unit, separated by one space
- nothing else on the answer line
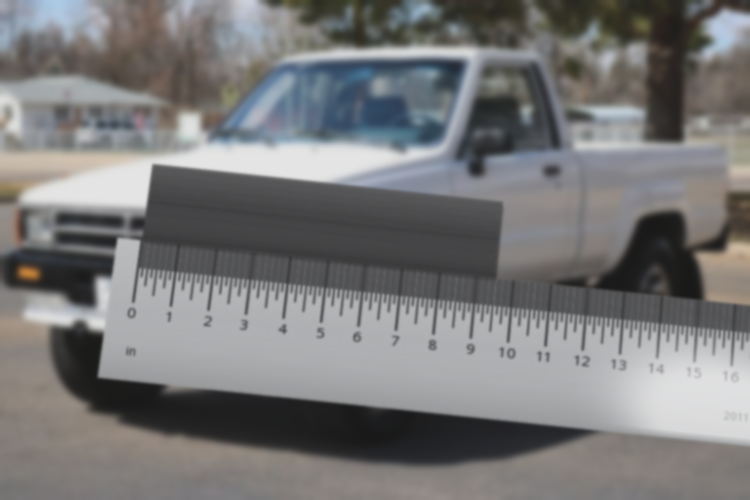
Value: 9.5 in
